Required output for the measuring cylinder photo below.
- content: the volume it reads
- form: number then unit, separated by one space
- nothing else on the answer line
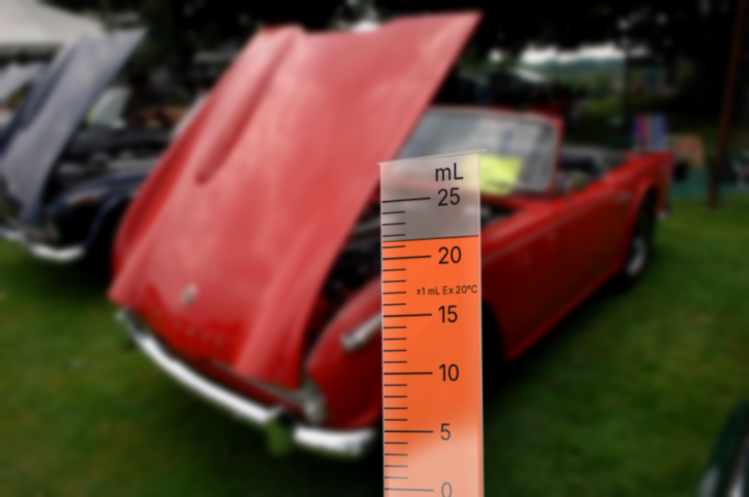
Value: 21.5 mL
